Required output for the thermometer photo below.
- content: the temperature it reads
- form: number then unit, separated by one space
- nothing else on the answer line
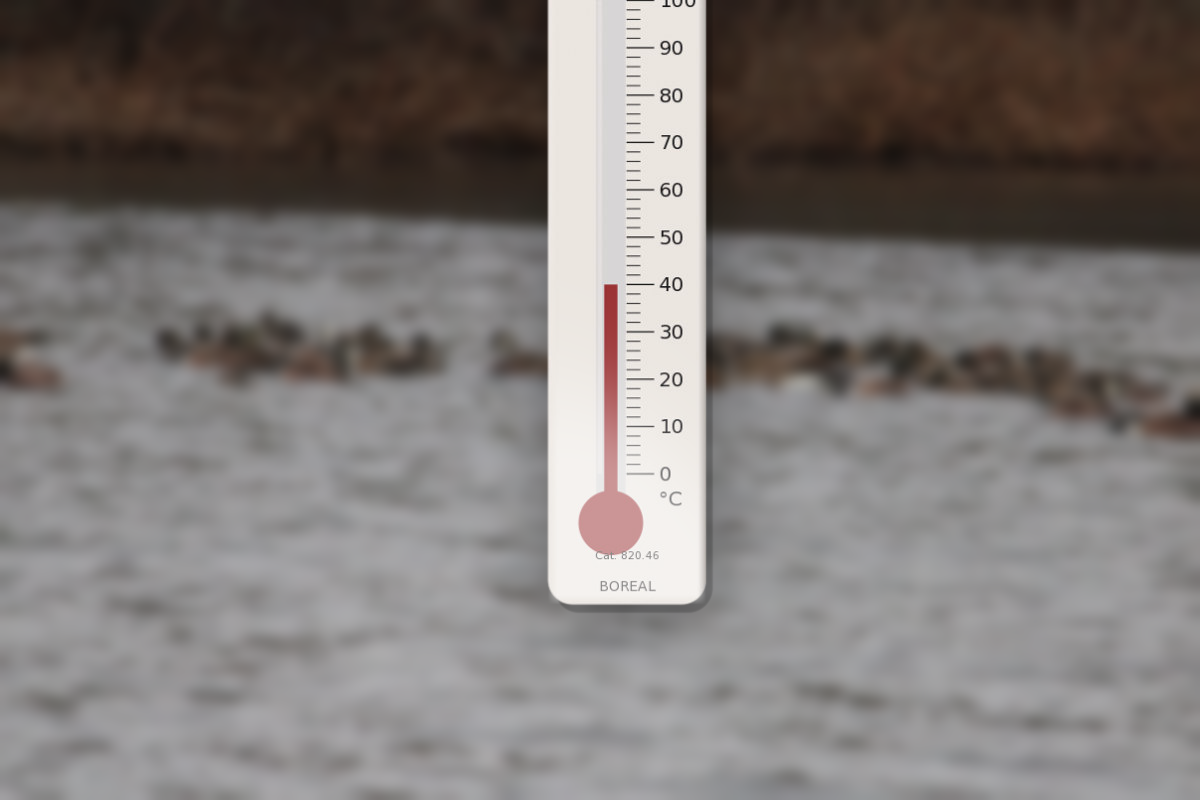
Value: 40 °C
